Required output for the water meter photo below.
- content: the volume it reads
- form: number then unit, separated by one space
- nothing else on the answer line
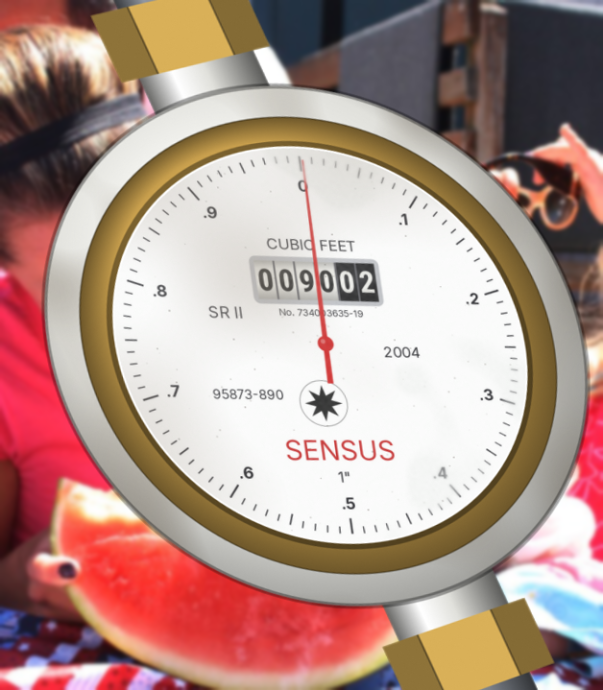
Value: 9002.00 ft³
